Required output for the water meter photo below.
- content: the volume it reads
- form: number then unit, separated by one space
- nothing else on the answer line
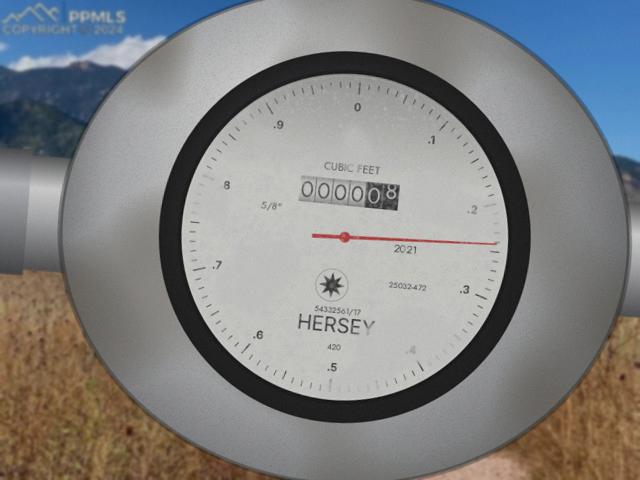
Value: 8.24 ft³
